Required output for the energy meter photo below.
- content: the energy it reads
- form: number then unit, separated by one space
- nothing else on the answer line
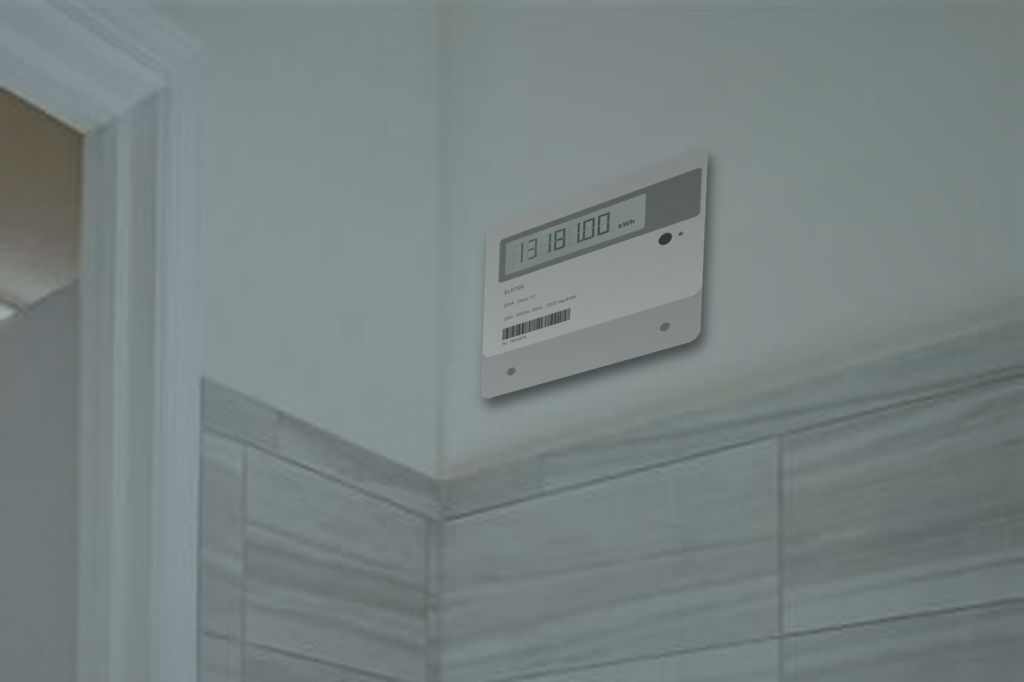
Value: 13181.00 kWh
